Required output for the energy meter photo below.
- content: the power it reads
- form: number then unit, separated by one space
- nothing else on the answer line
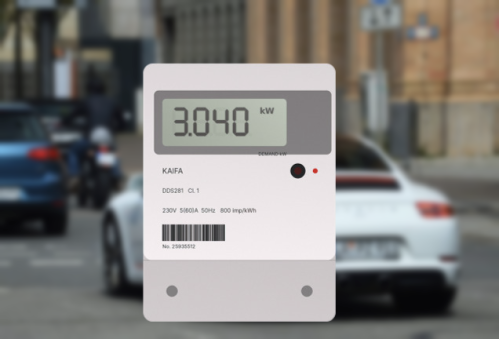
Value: 3.040 kW
